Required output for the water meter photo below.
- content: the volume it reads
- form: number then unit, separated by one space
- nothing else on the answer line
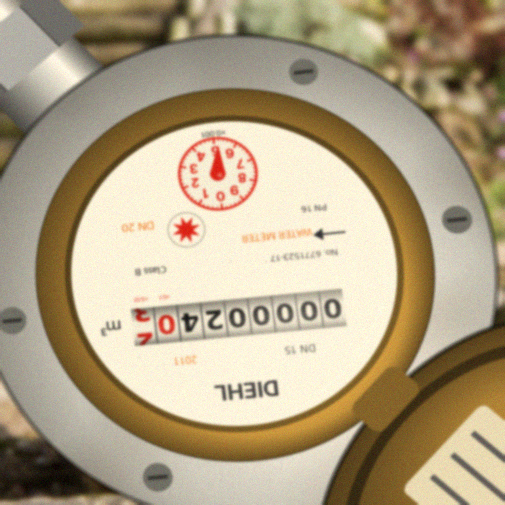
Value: 24.025 m³
